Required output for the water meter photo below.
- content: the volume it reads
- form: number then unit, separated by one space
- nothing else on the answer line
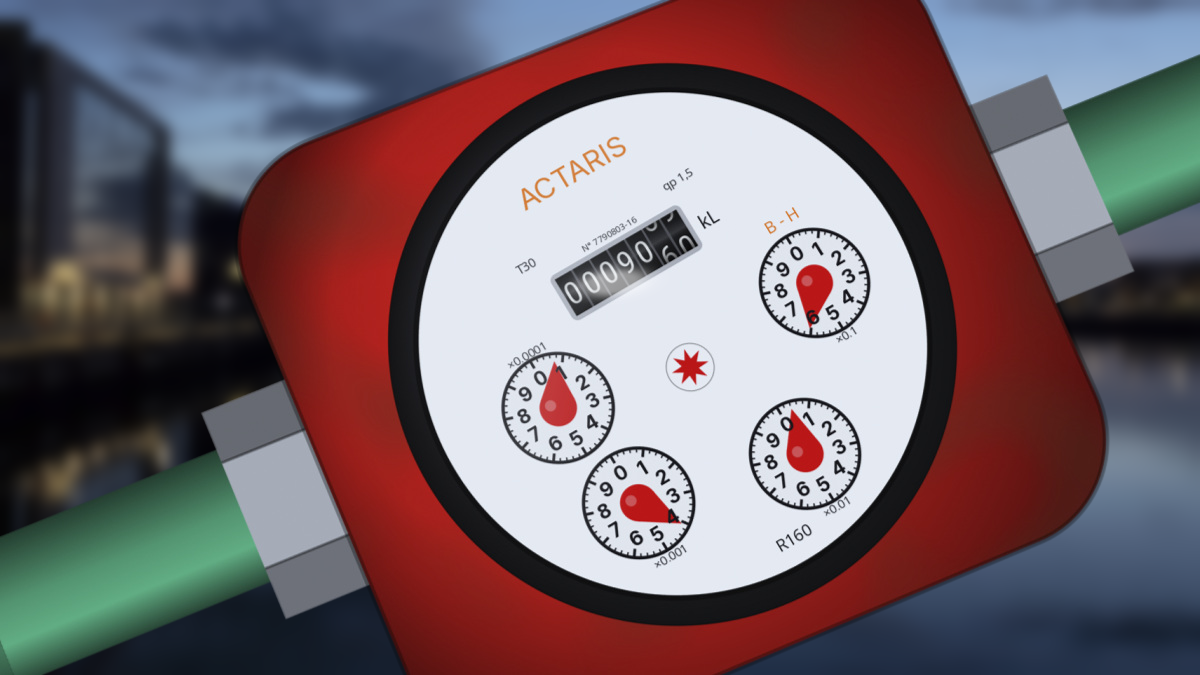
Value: 9059.6040 kL
